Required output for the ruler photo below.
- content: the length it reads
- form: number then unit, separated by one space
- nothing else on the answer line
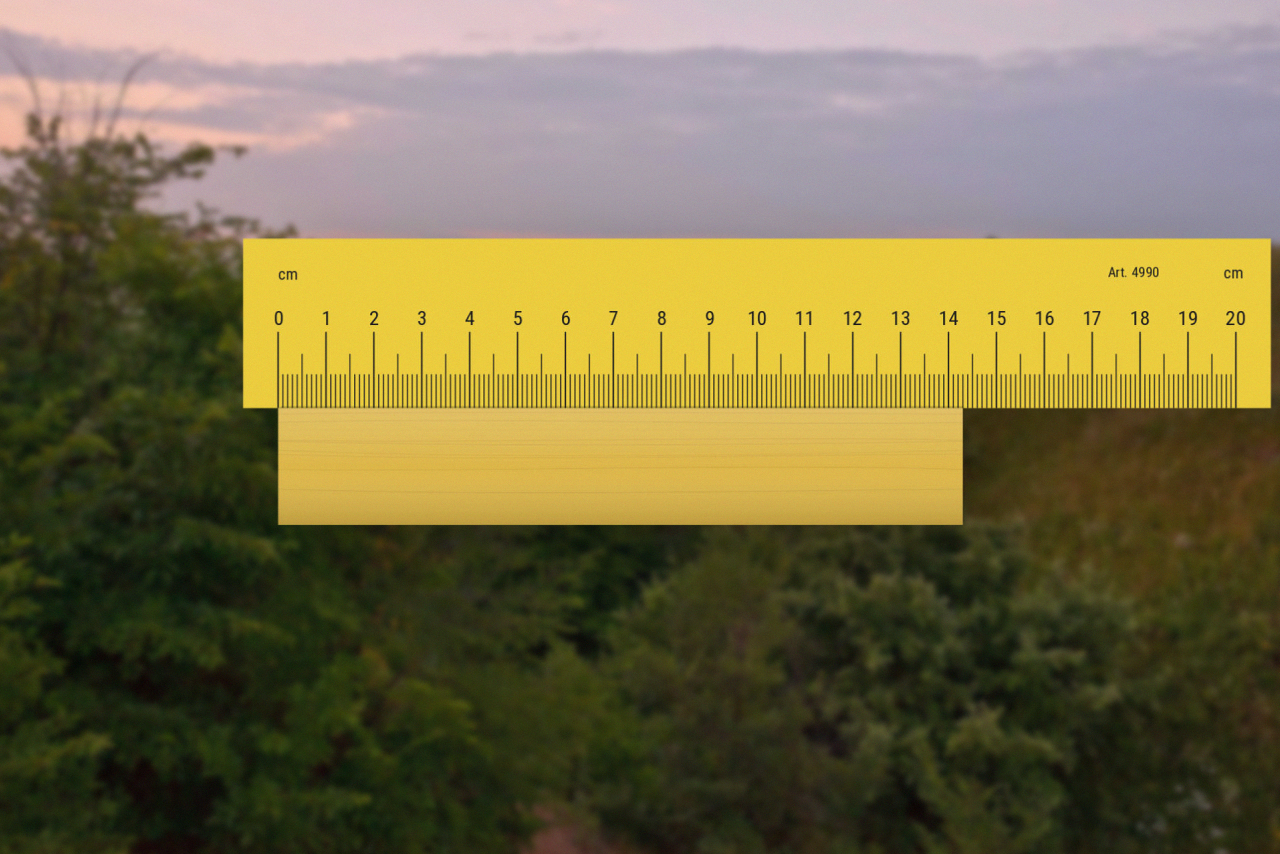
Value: 14.3 cm
